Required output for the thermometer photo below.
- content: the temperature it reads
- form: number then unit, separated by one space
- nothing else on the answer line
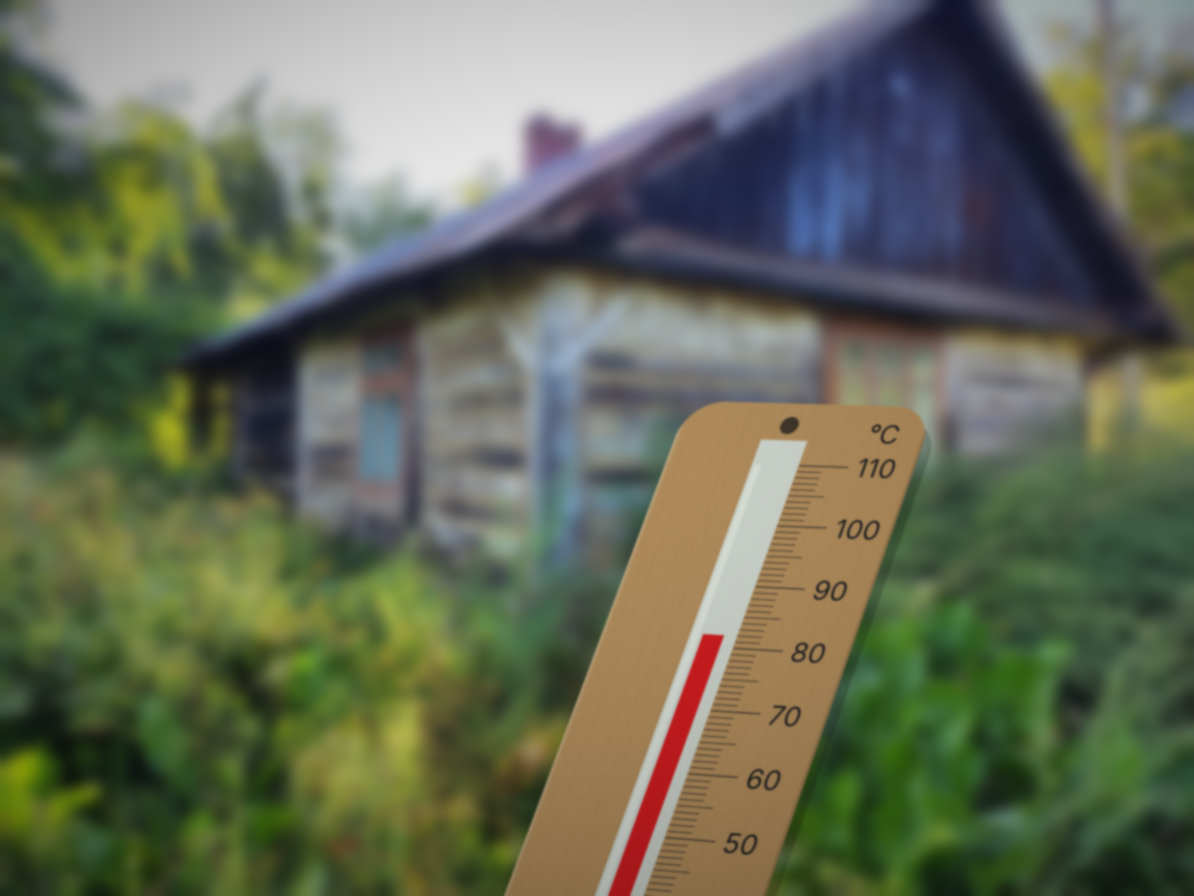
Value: 82 °C
